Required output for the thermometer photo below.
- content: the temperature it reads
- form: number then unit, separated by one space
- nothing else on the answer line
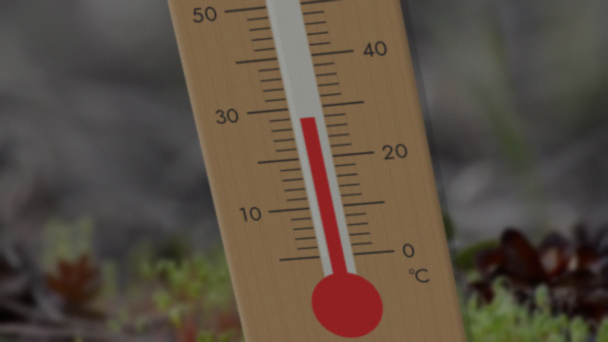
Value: 28 °C
